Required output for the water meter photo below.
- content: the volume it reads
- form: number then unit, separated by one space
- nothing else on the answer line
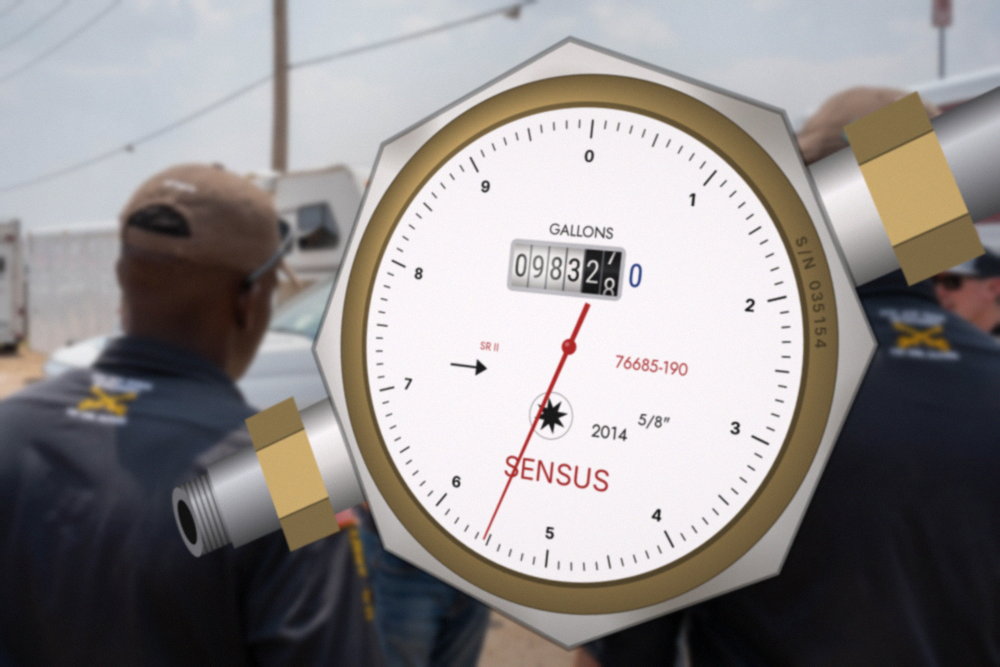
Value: 983275.5 gal
